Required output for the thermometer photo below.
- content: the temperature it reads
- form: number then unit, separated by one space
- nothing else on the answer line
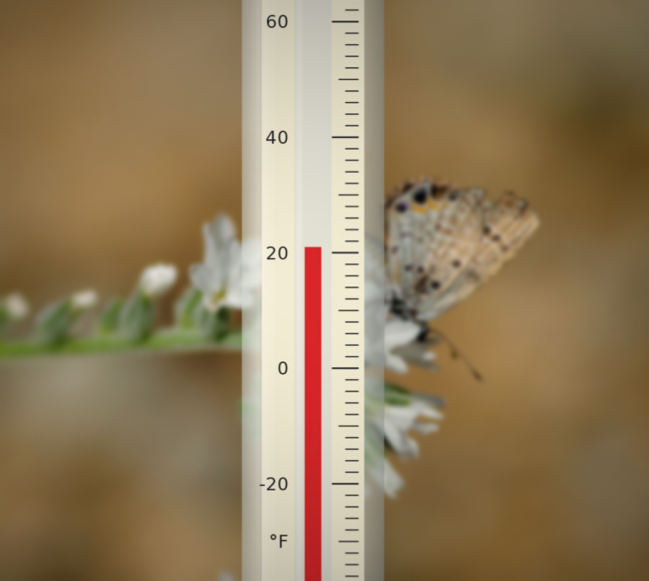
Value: 21 °F
